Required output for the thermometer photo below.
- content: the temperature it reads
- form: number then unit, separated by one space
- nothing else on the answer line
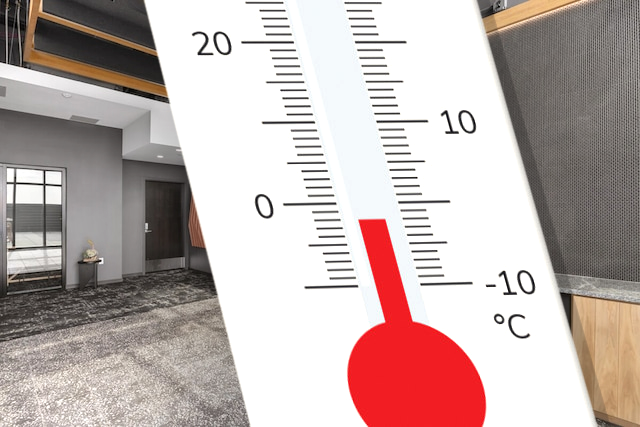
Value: -2 °C
